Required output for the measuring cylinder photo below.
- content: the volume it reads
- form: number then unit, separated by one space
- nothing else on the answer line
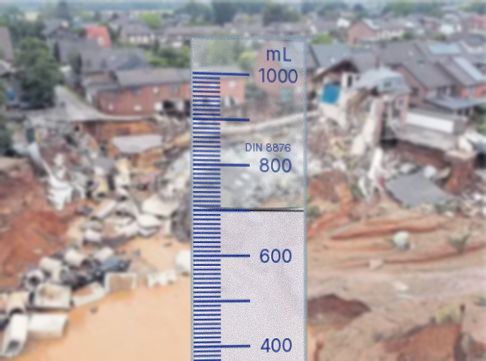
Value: 700 mL
